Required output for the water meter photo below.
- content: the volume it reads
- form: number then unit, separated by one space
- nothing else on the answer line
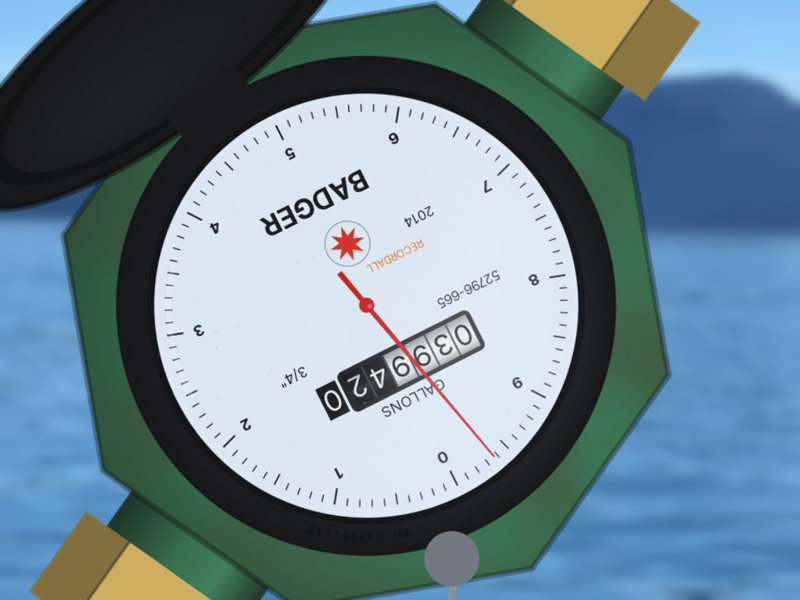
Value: 399419.6 gal
